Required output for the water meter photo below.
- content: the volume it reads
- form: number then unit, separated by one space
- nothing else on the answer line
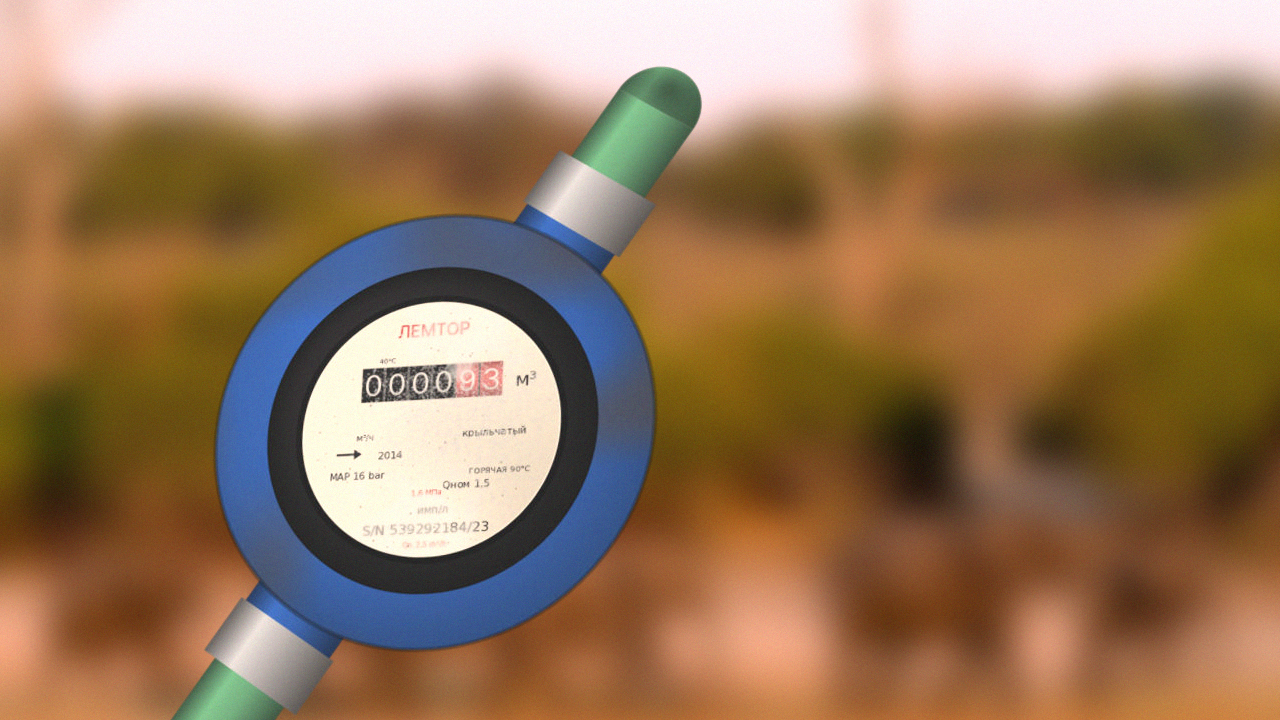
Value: 0.93 m³
